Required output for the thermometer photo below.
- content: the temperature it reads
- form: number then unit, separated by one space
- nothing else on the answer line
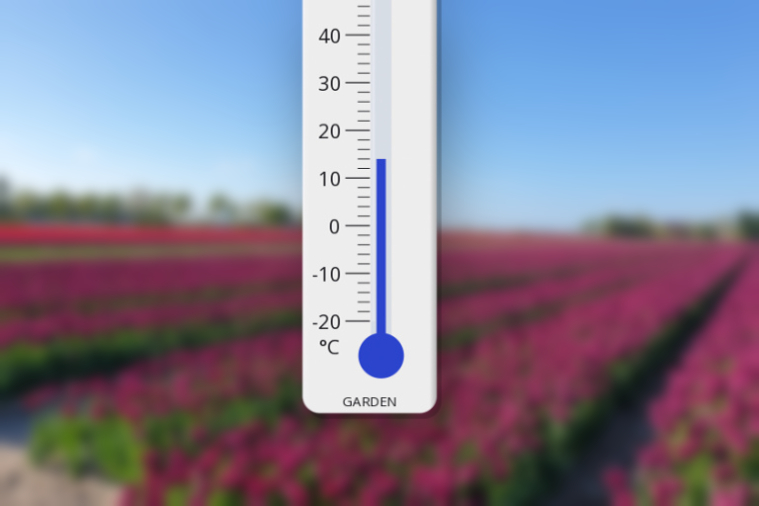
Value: 14 °C
